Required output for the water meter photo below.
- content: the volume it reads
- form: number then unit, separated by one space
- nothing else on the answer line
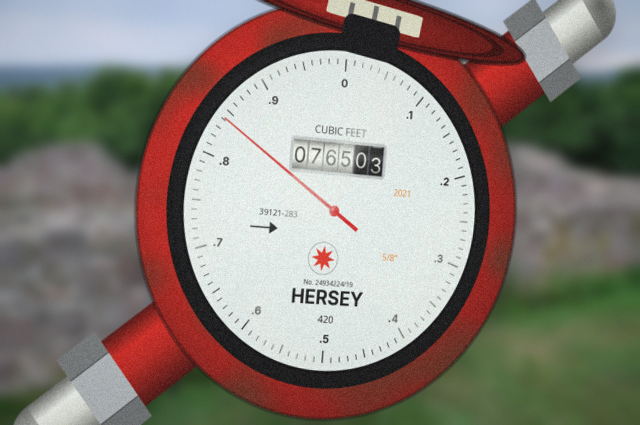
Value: 76502.84 ft³
